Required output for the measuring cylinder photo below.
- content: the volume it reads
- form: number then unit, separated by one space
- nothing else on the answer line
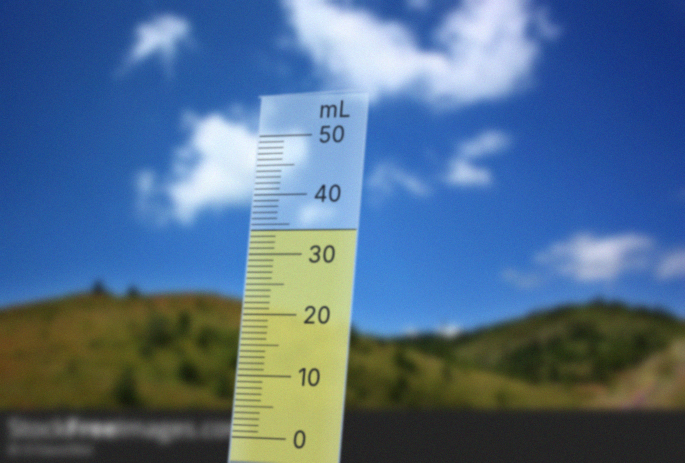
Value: 34 mL
